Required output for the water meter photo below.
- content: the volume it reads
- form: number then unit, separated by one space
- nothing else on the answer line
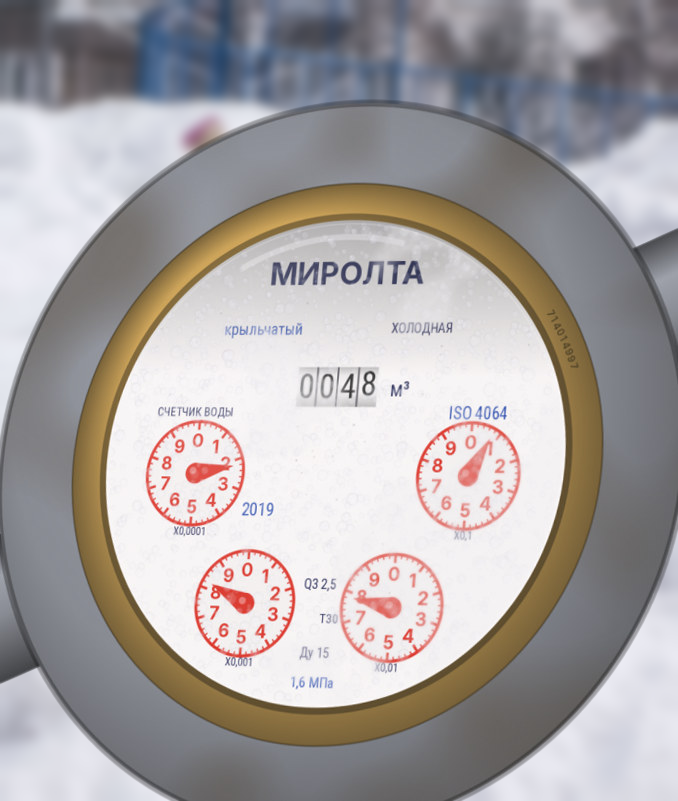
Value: 48.0782 m³
